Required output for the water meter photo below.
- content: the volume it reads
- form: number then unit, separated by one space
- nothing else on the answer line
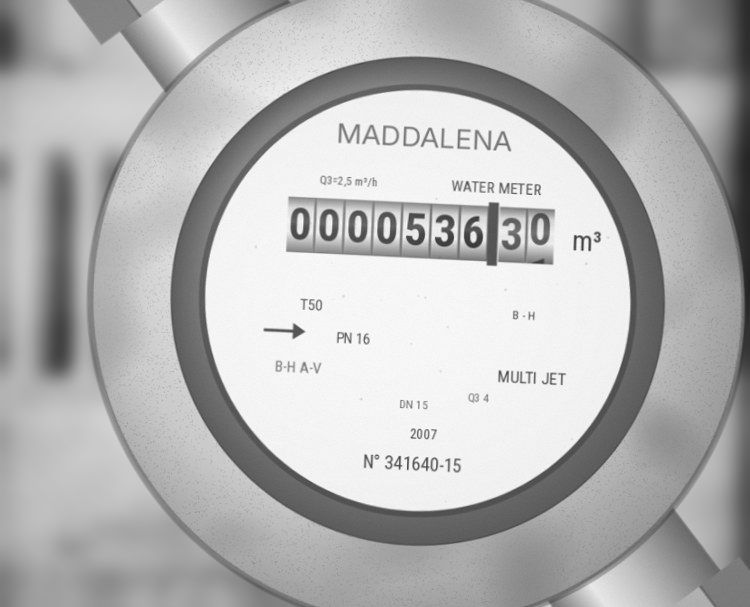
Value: 536.30 m³
